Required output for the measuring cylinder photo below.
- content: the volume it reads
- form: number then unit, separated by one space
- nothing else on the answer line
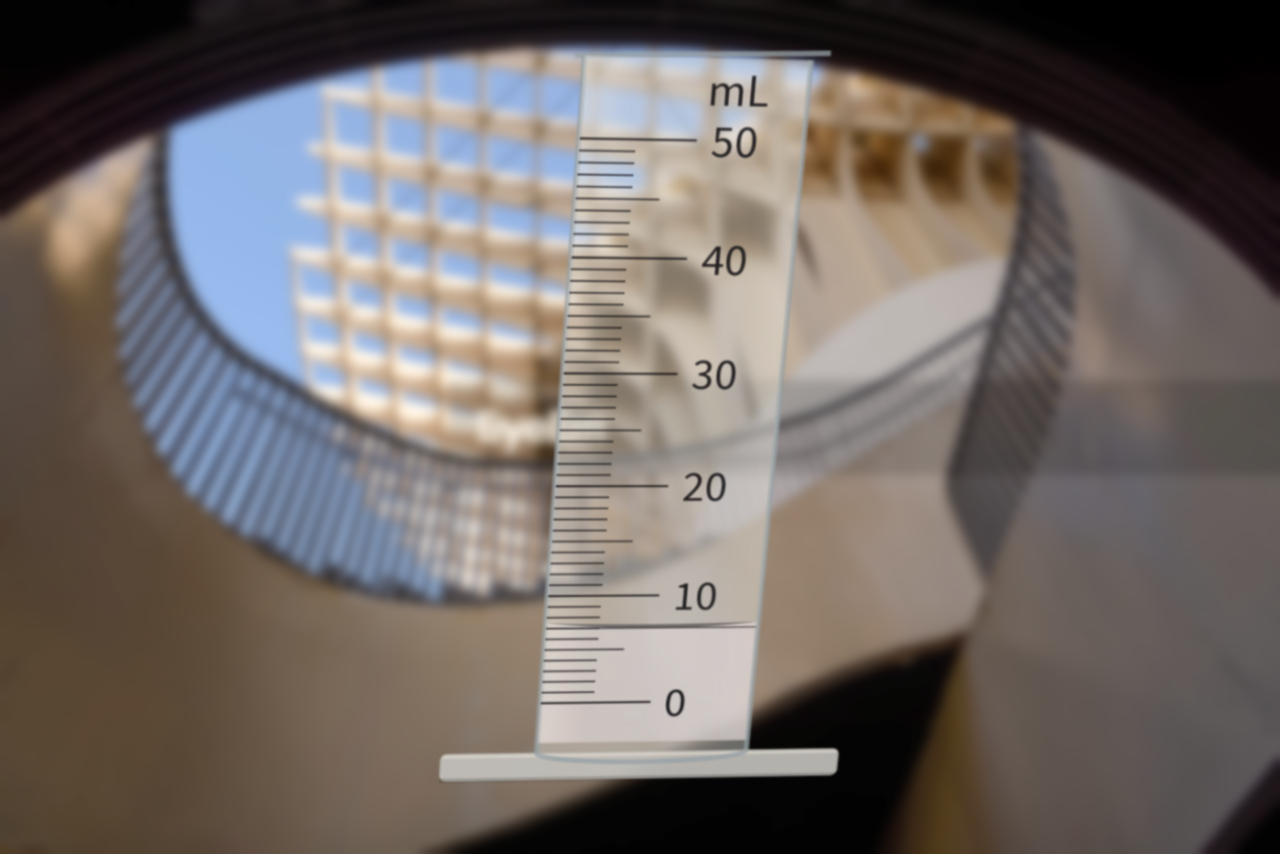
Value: 7 mL
